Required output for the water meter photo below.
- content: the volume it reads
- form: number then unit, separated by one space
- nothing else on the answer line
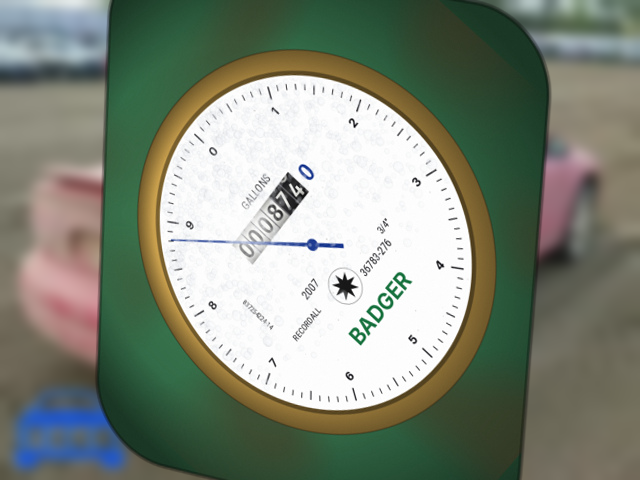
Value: 8738.8 gal
